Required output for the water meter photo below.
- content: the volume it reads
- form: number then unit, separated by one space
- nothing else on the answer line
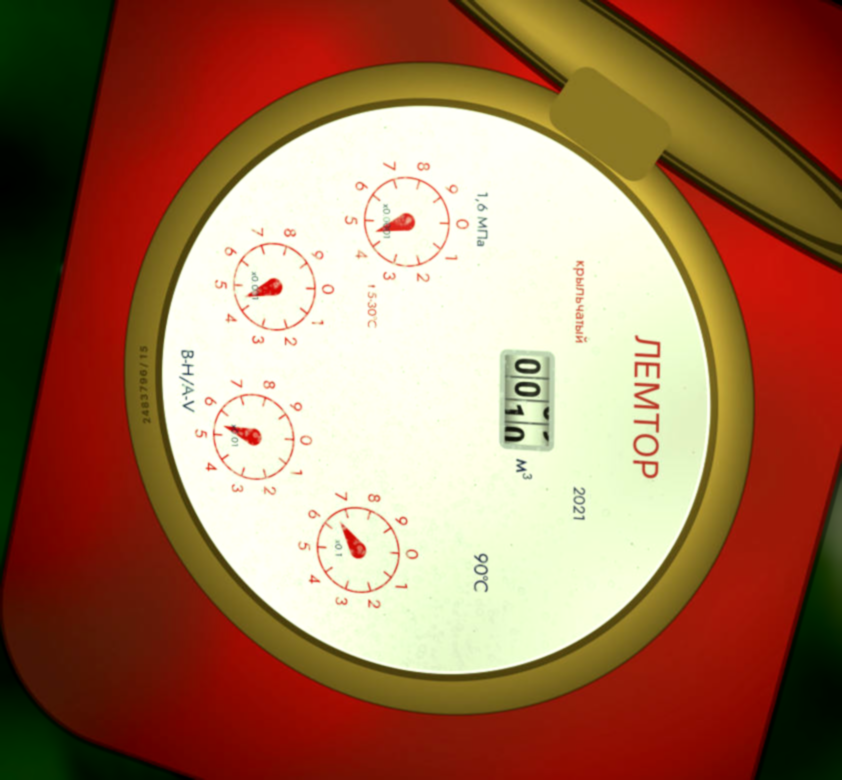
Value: 9.6544 m³
